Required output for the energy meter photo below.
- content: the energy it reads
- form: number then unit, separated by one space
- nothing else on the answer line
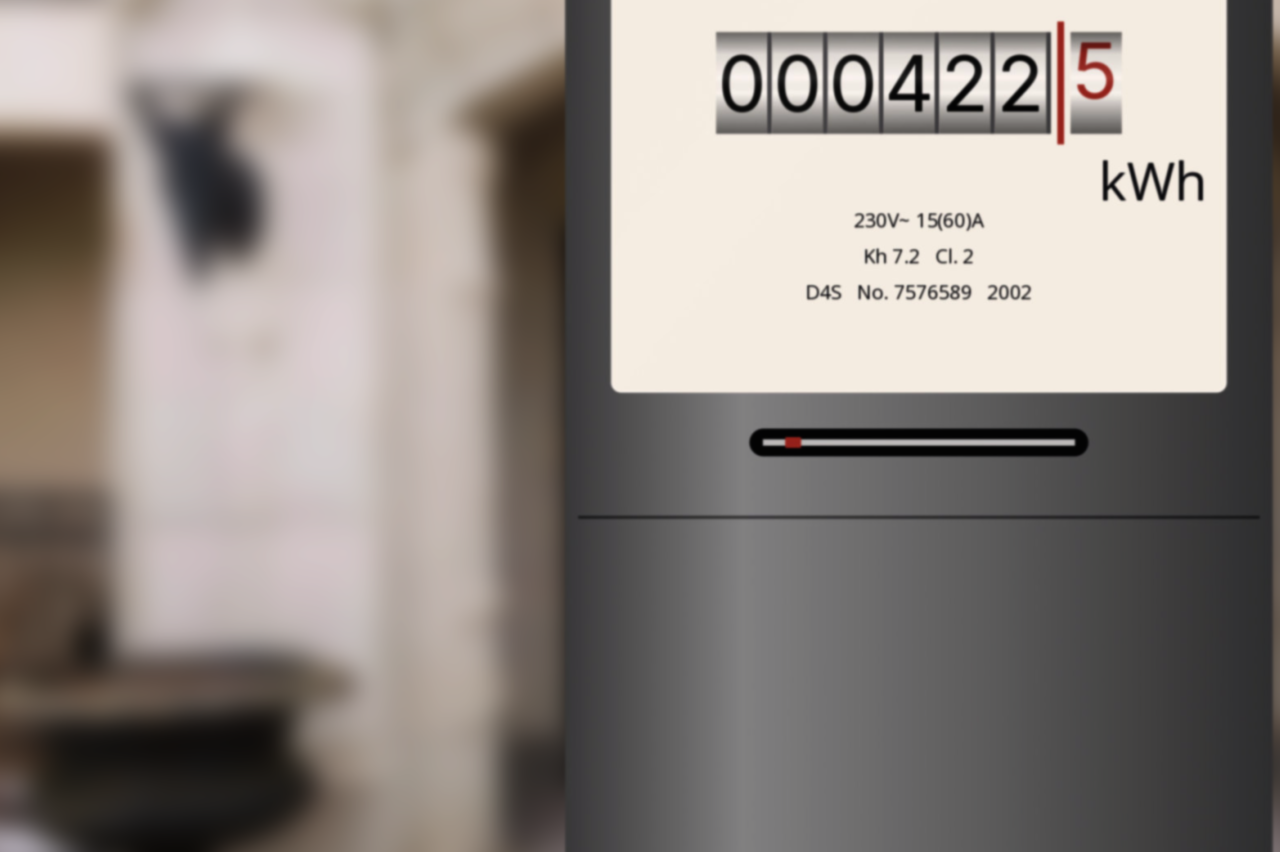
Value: 422.5 kWh
